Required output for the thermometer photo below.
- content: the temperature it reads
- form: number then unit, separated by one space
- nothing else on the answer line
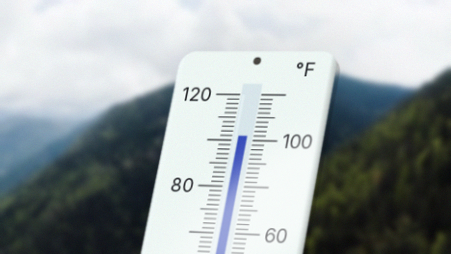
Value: 102 °F
